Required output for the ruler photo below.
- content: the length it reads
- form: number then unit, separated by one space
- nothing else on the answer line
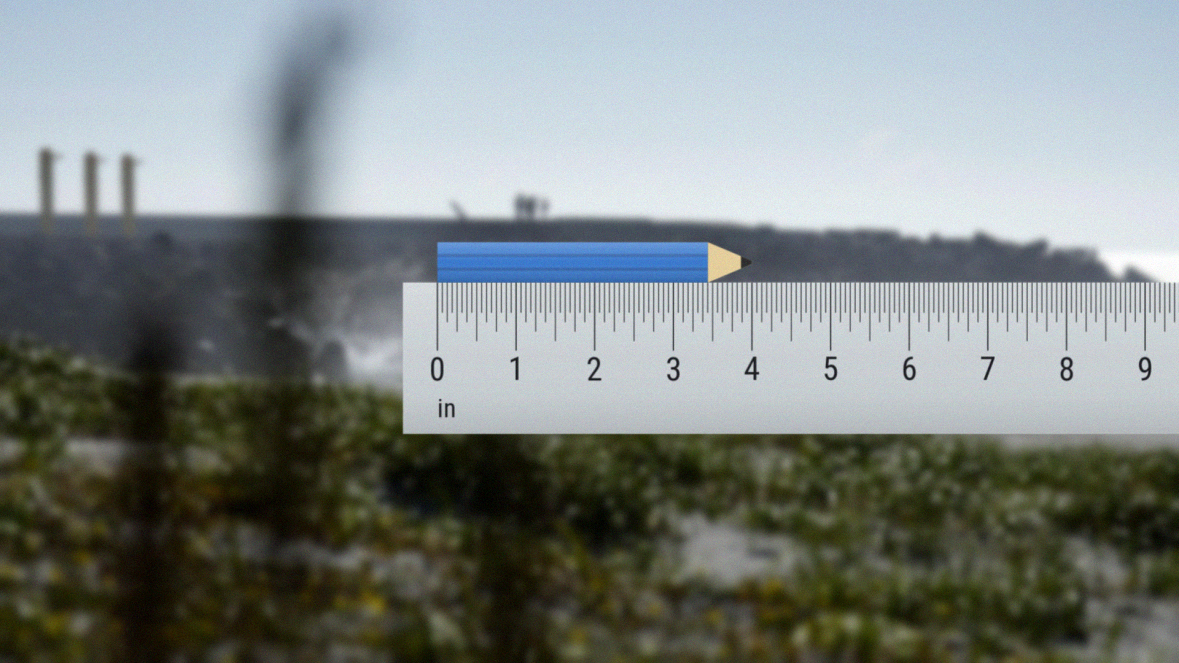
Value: 4 in
